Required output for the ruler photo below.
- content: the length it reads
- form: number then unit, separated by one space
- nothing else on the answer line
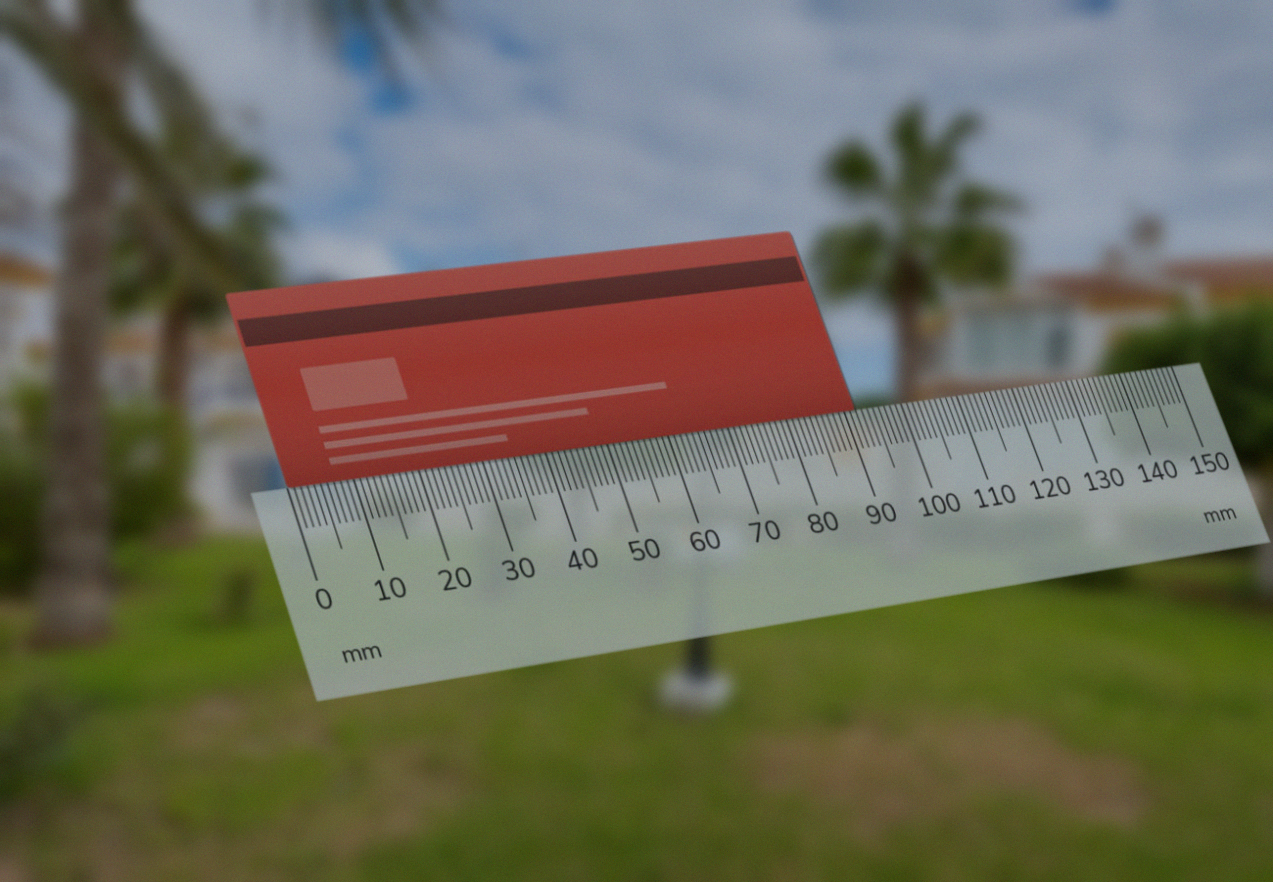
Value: 92 mm
